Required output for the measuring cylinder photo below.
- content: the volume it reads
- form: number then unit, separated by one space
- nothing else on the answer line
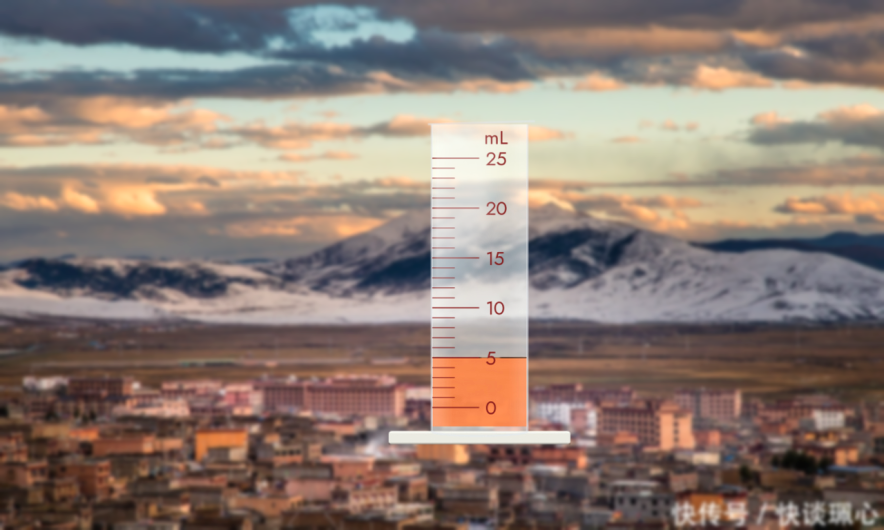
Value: 5 mL
